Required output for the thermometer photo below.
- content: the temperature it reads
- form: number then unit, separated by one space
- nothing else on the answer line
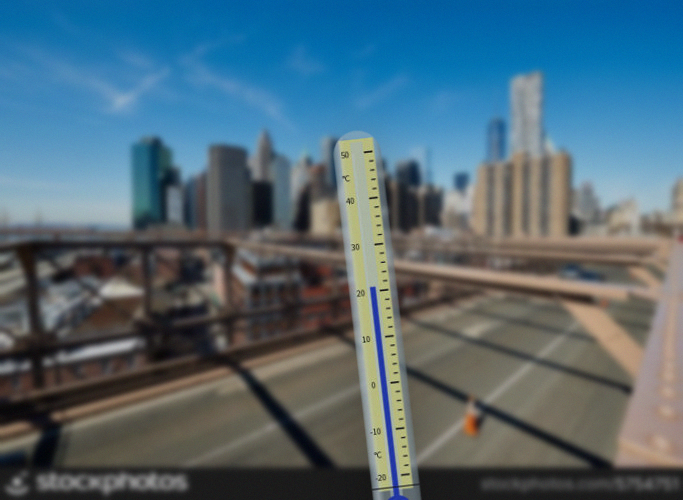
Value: 21 °C
